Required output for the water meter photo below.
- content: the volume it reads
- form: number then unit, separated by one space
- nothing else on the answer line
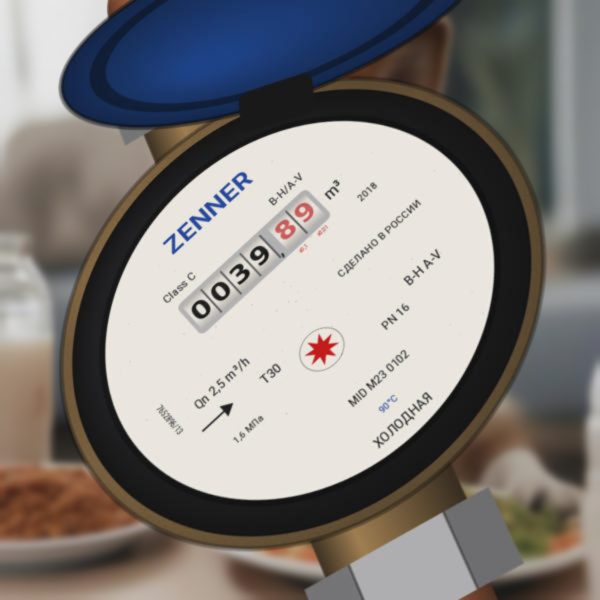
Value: 39.89 m³
